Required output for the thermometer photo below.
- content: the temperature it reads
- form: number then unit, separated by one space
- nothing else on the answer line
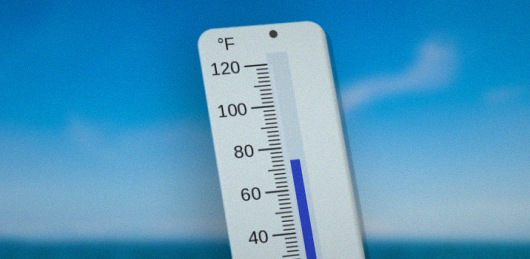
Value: 74 °F
